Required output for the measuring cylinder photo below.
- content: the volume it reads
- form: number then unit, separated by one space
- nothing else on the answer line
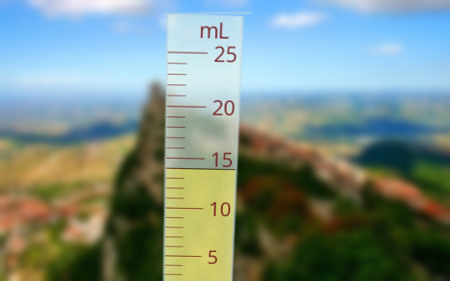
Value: 14 mL
